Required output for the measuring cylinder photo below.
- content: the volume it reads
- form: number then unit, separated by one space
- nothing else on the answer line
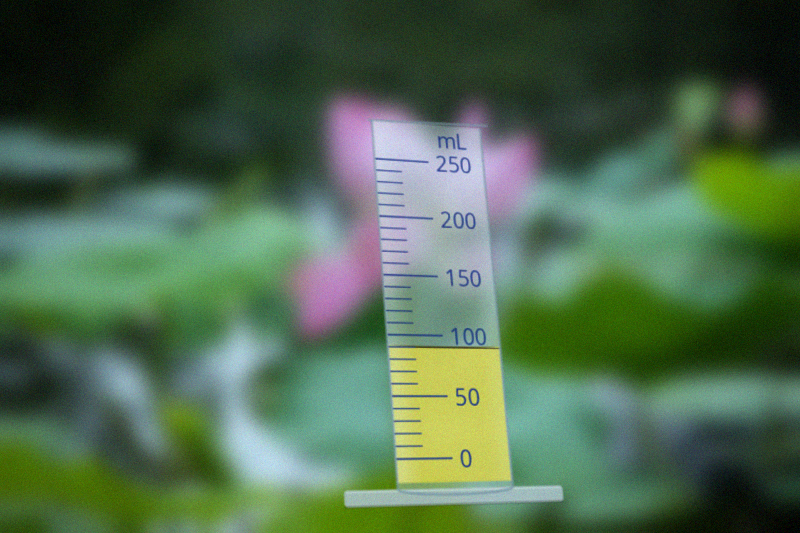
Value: 90 mL
